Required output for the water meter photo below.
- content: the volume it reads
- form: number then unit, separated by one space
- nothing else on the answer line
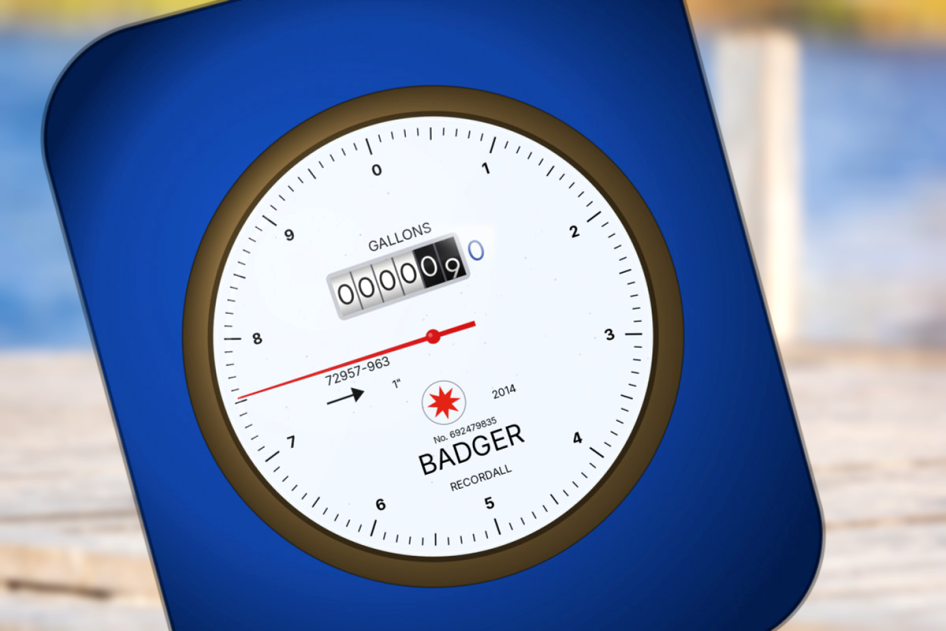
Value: 87.5 gal
